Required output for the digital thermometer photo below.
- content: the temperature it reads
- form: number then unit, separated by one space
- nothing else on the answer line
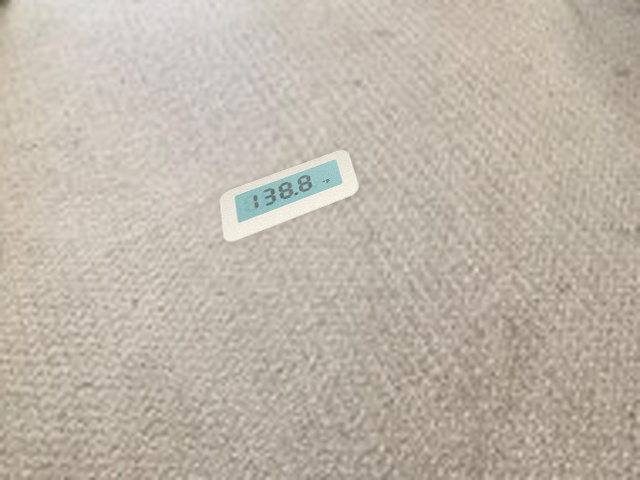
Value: 138.8 °F
